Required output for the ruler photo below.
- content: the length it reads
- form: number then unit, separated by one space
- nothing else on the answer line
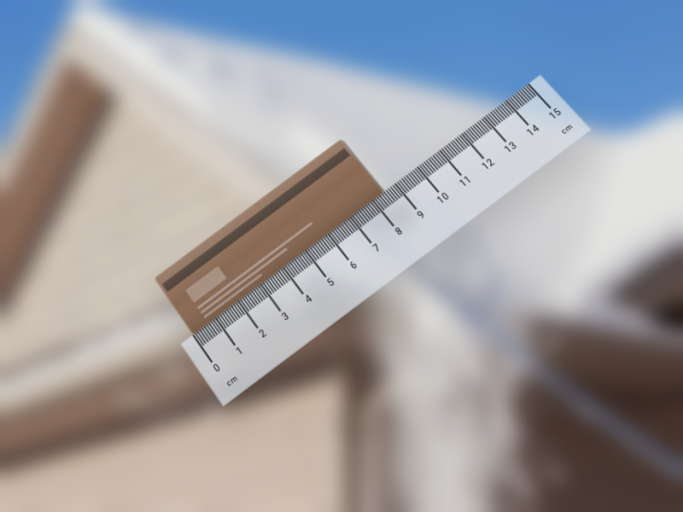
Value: 8.5 cm
